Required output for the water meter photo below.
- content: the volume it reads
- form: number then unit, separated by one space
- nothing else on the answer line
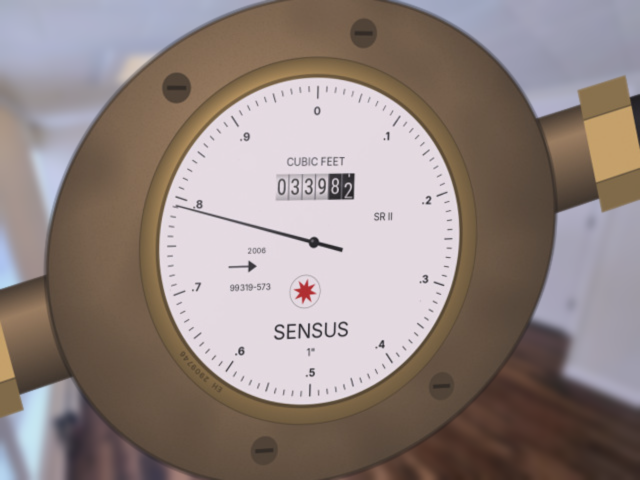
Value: 33981.79 ft³
